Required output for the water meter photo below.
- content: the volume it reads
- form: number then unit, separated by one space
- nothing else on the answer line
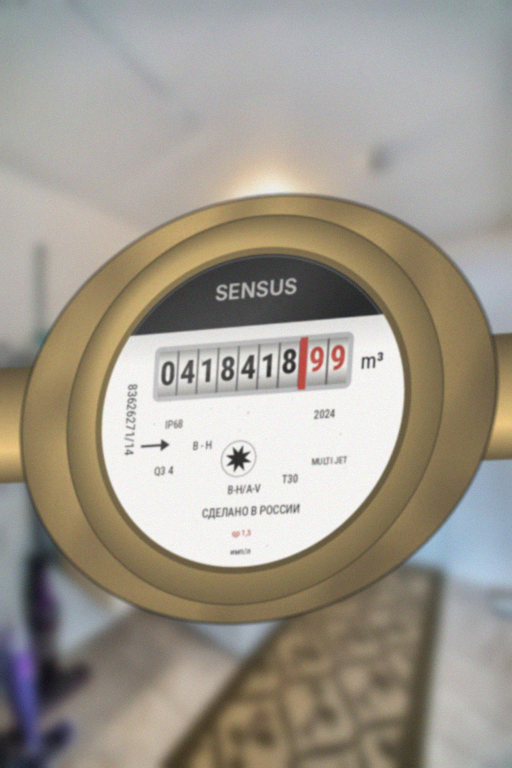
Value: 418418.99 m³
